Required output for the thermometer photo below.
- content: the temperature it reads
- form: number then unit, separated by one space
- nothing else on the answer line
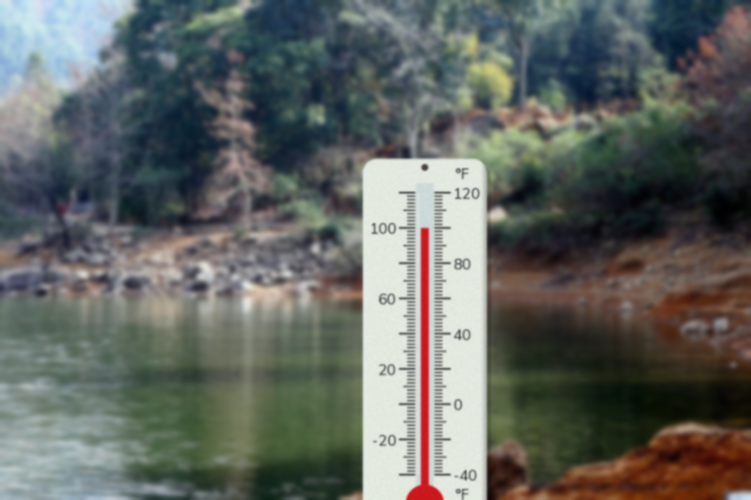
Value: 100 °F
